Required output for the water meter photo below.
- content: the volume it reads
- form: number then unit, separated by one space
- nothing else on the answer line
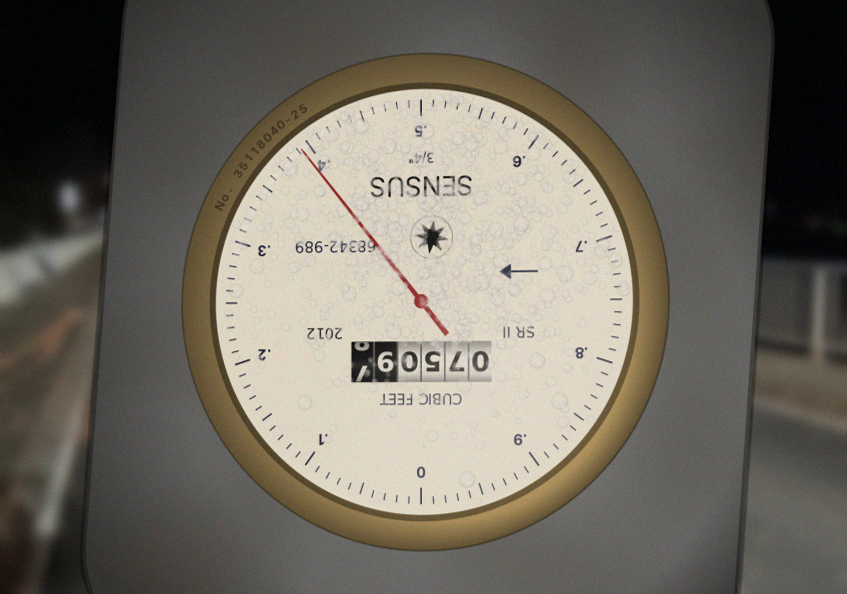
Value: 75097.39 ft³
